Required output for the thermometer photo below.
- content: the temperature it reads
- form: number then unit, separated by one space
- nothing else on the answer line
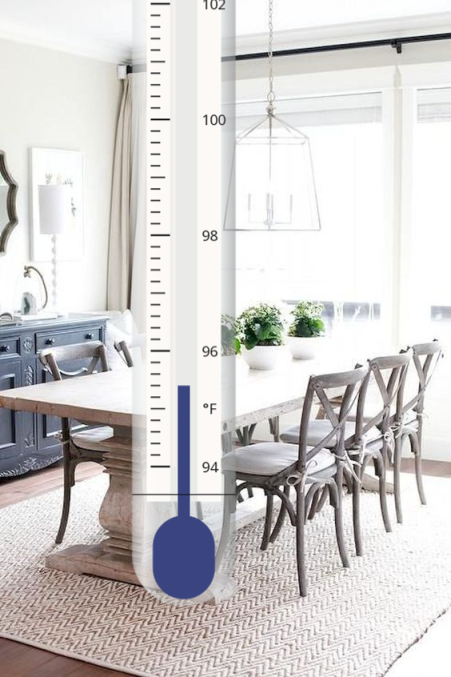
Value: 95.4 °F
